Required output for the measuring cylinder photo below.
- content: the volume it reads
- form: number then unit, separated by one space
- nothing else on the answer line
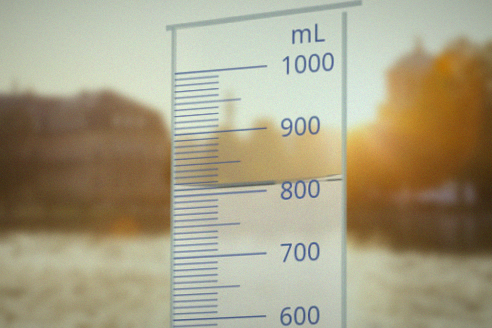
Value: 810 mL
